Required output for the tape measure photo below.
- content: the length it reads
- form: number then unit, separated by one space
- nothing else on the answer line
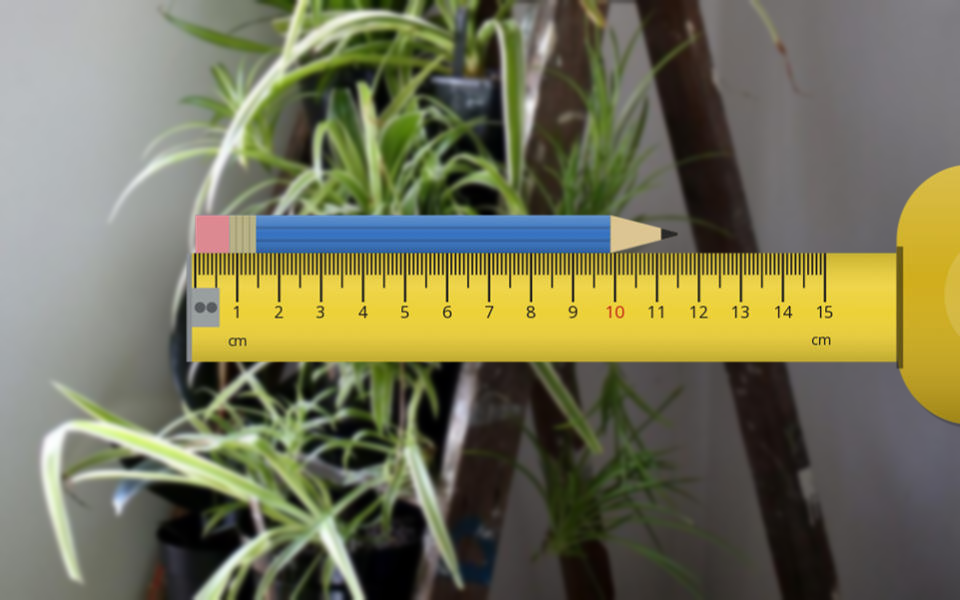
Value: 11.5 cm
